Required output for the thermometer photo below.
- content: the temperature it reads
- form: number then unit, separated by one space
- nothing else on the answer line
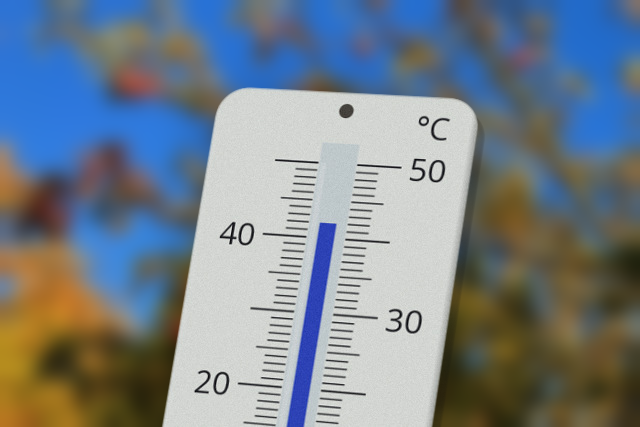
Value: 42 °C
